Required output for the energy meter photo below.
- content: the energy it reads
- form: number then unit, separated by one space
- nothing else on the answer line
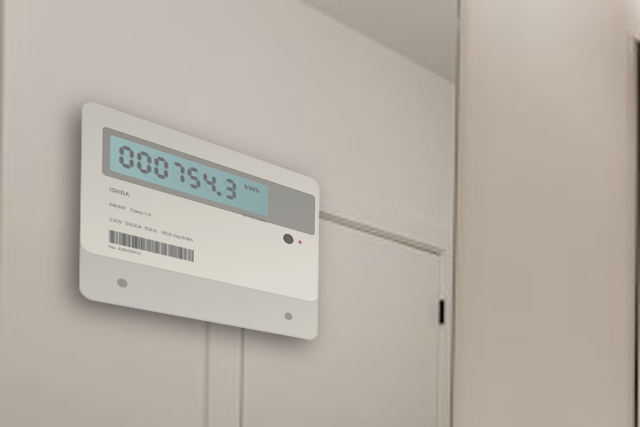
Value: 754.3 kWh
